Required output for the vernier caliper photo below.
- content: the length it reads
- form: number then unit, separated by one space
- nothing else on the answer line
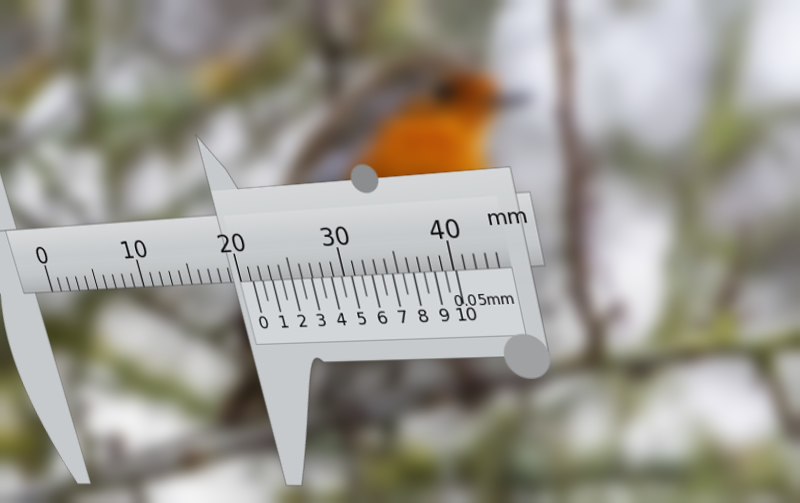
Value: 21.2 mm
